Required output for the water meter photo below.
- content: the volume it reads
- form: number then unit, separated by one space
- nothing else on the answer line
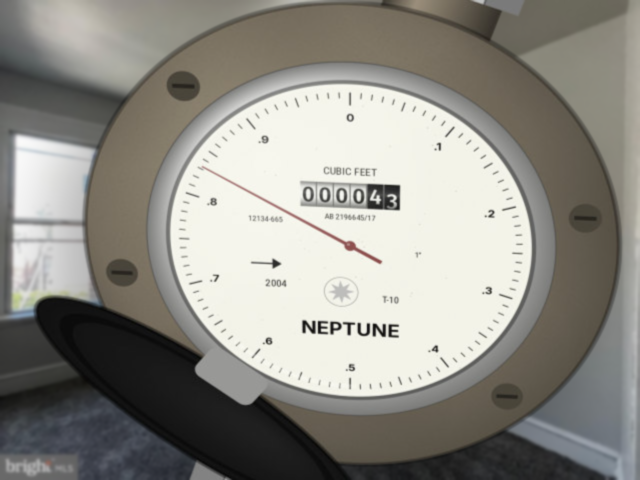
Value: 42.83 ft³
